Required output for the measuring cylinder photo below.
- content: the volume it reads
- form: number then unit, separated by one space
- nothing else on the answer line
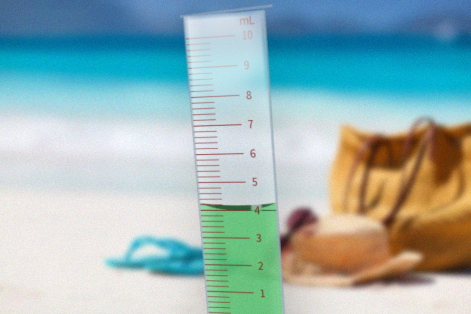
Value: 4 mL
